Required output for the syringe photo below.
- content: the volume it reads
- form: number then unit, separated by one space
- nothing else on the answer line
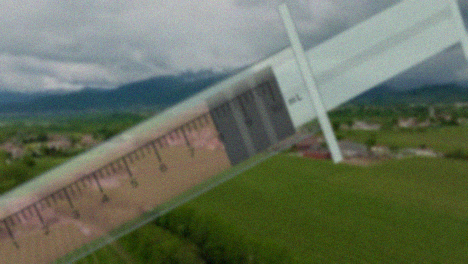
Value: 8 mL
